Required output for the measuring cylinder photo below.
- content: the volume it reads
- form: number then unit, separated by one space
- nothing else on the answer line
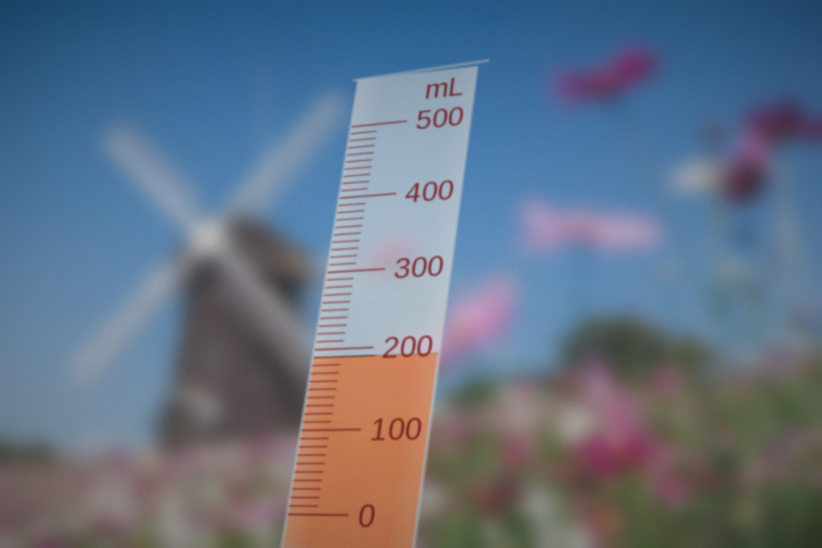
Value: 190 mL
